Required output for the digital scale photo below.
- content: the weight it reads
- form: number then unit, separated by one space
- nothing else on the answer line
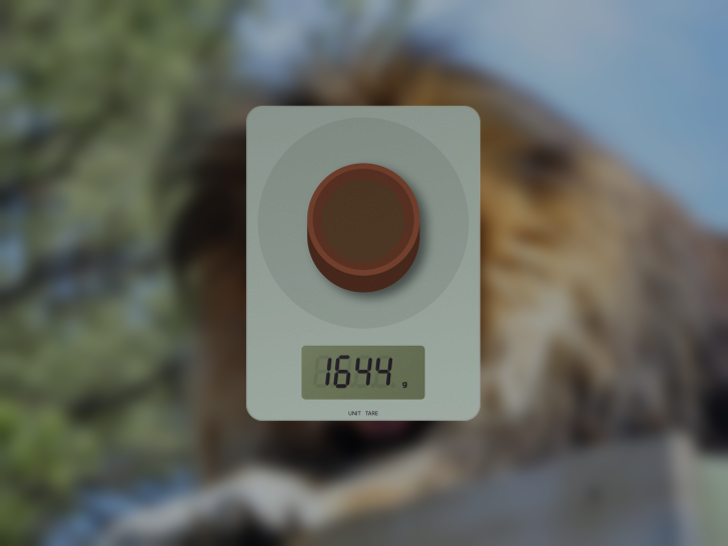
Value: 1644 g
